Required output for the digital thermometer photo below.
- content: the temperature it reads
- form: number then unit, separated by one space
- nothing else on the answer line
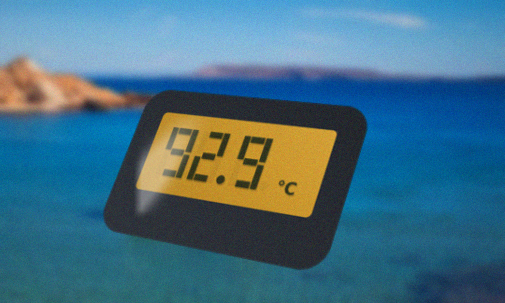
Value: 92.9 °C
